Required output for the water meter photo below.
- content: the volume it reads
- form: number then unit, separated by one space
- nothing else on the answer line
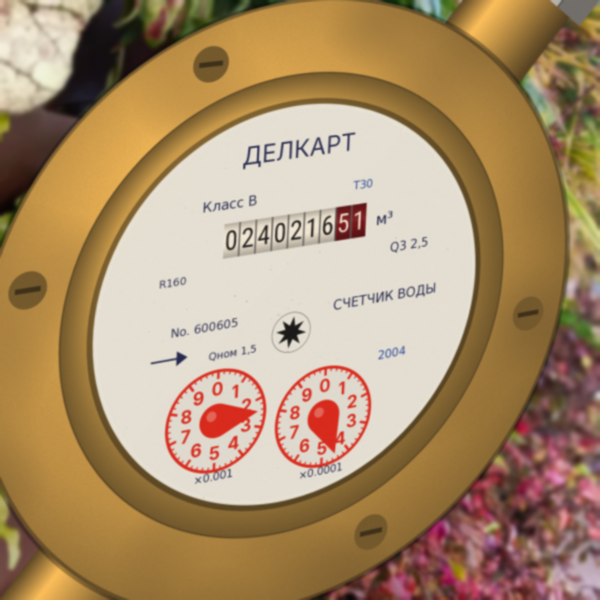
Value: 240216.5124 m³
